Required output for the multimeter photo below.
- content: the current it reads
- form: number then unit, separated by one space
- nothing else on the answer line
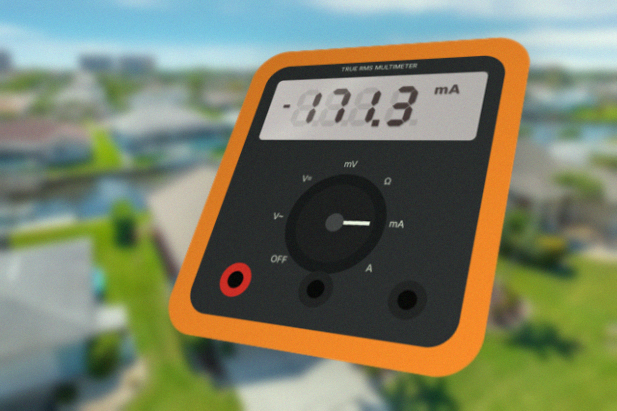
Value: -171.3 mA
